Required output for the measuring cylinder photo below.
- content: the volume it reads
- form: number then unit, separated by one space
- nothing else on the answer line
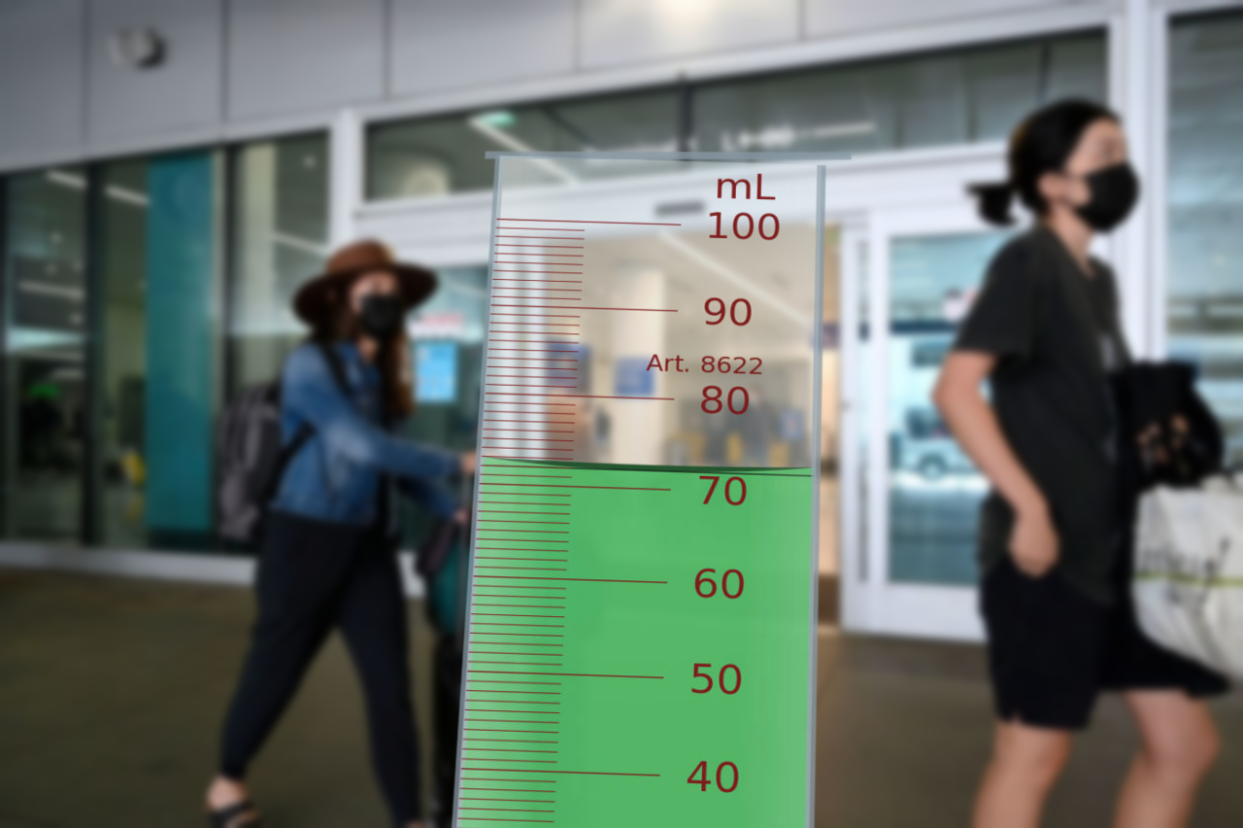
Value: 72 mL
